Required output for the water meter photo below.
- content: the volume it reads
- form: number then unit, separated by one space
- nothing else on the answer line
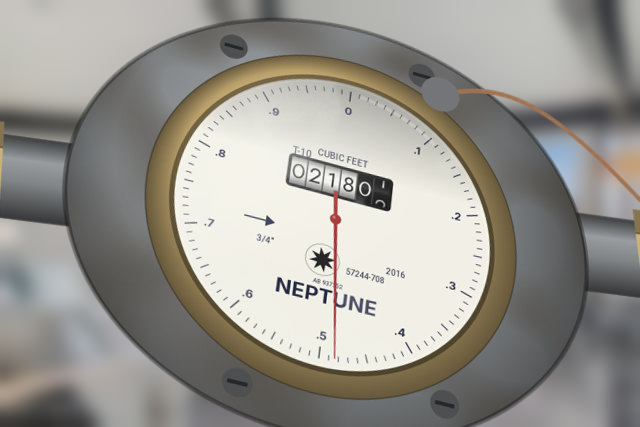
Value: 21801.48 ft³
